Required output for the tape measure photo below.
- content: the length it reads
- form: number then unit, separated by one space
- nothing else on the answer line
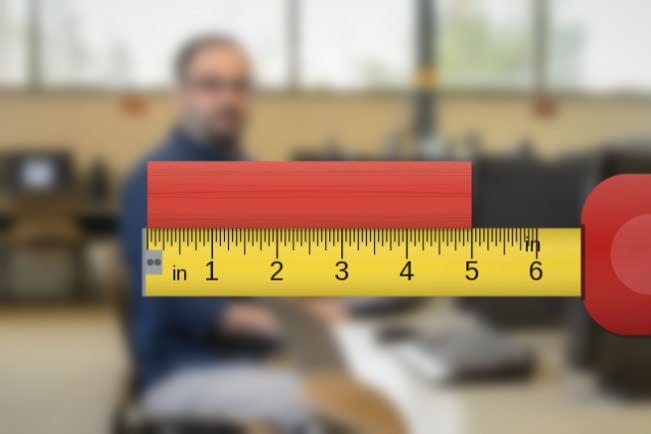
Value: 5 in
